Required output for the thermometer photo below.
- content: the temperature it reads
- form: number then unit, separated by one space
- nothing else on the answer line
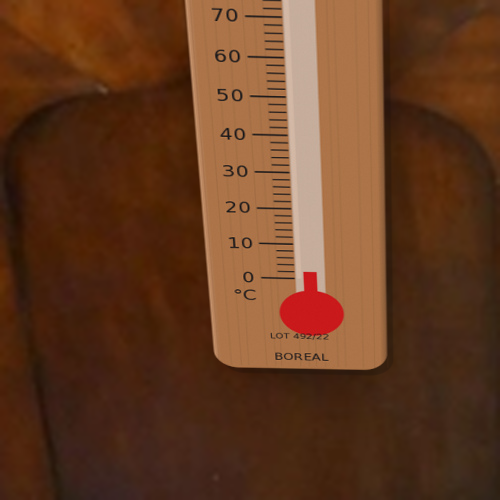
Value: 2 °C
